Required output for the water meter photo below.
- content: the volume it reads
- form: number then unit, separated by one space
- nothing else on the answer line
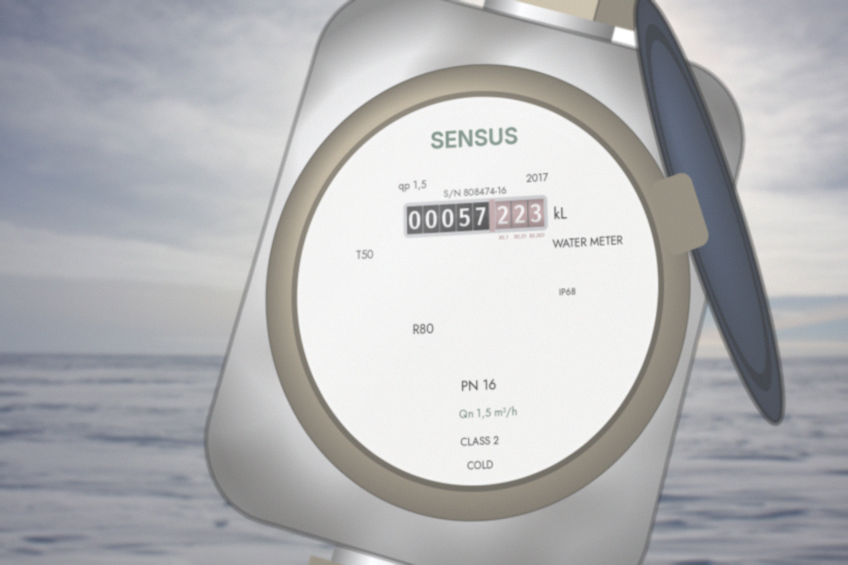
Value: 57.223 kL
